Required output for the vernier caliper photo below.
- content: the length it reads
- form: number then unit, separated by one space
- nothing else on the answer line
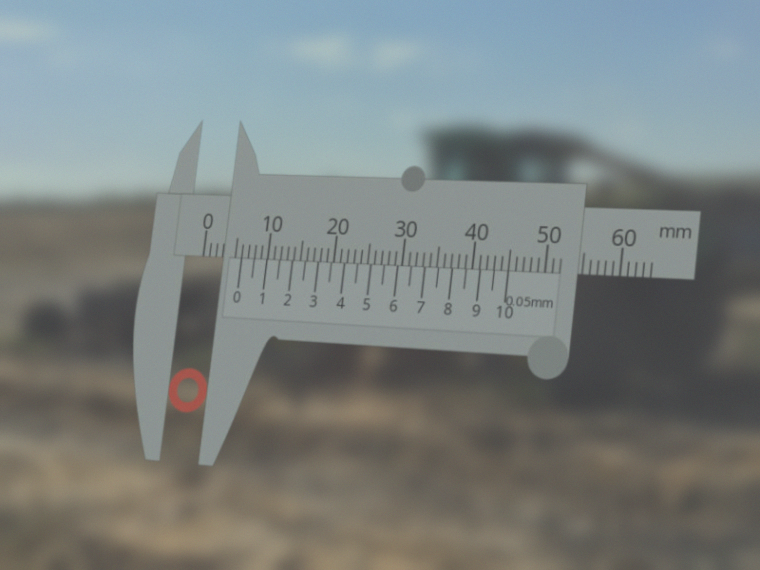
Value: 6.0 mm
